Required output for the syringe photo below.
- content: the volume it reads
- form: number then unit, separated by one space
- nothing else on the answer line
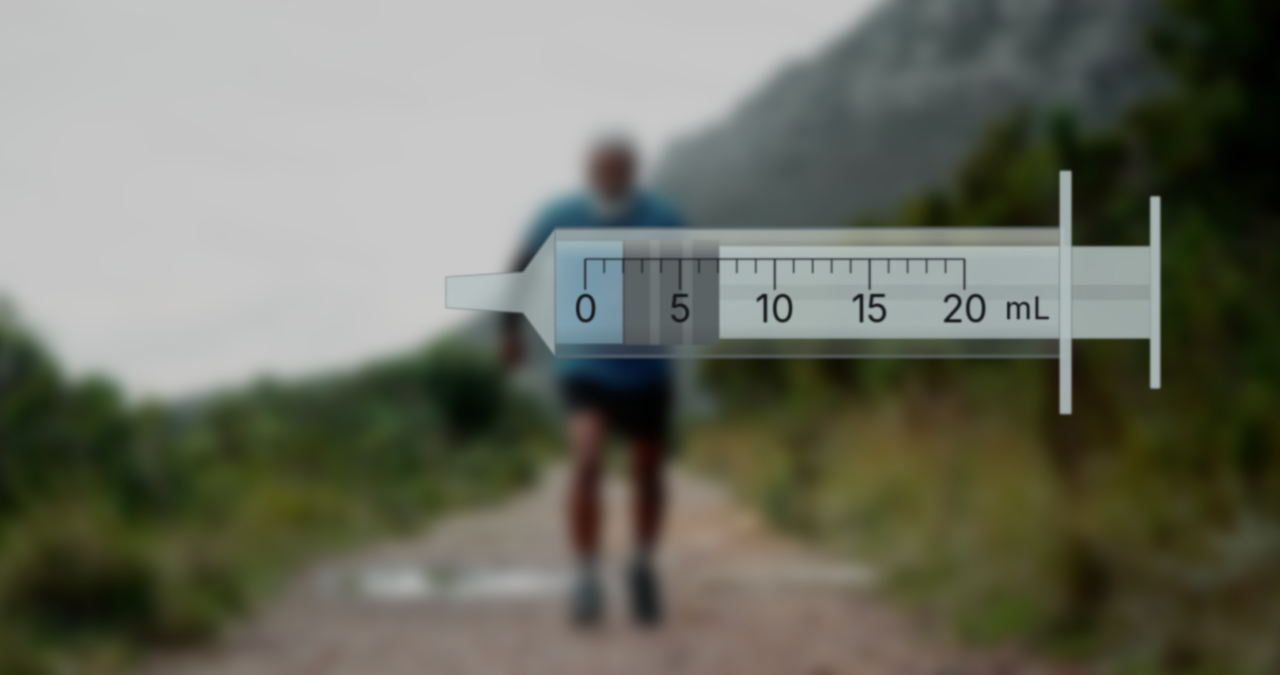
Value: 2 mL
